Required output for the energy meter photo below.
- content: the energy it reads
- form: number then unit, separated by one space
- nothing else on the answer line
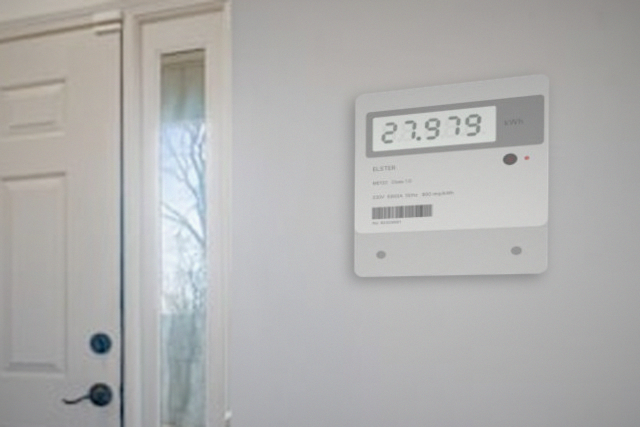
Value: 27.979 kWh
